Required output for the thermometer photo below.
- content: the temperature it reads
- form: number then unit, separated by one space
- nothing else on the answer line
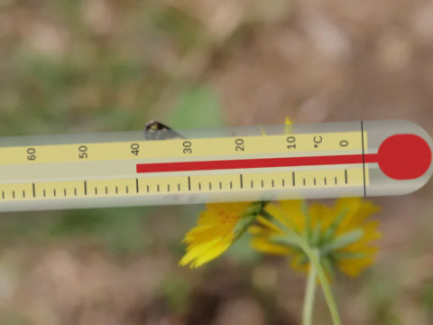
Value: 40 °C
